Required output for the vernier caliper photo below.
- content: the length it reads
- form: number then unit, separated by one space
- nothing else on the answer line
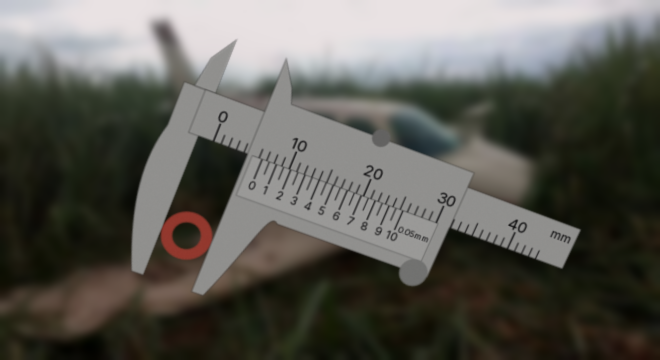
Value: 6.4 mm
